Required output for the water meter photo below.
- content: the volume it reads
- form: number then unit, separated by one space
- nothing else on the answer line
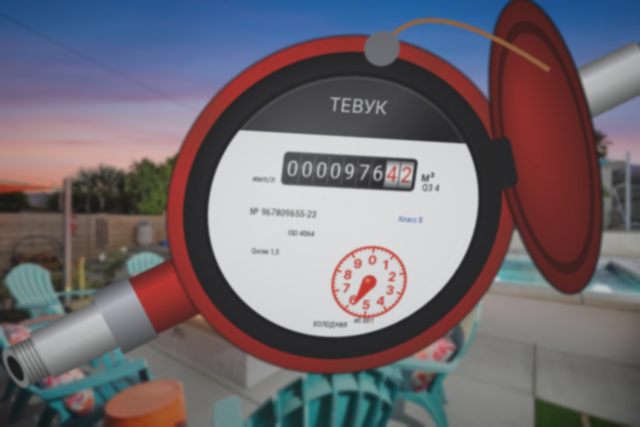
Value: 976.425 m³
